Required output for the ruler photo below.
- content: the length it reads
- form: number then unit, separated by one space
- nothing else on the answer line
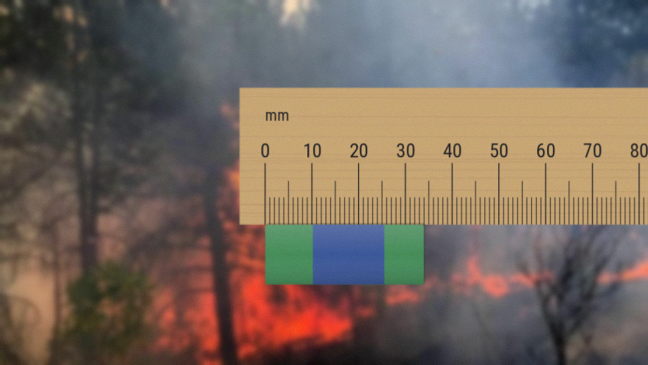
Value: 34 mm
